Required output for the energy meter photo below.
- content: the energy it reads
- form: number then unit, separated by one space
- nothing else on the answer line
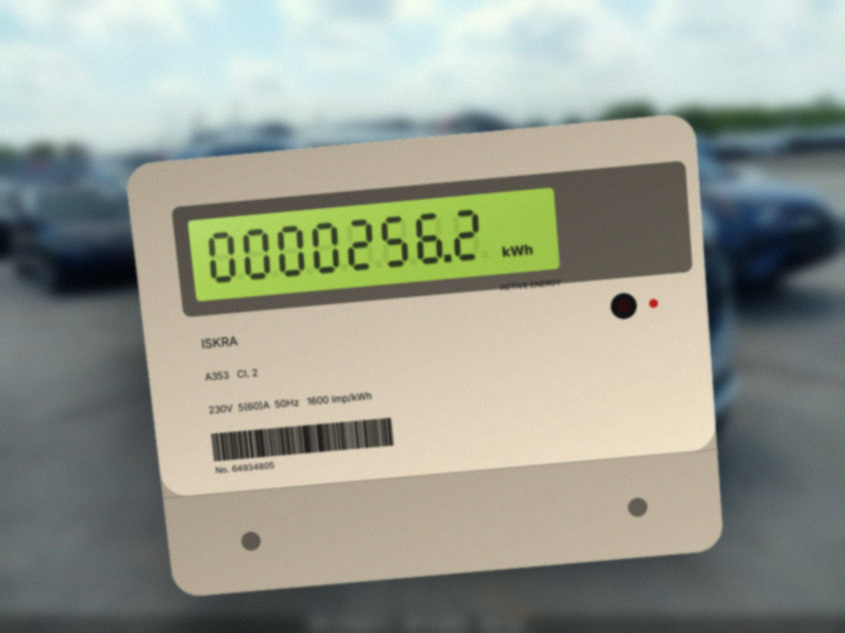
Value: 256.2 kWh
